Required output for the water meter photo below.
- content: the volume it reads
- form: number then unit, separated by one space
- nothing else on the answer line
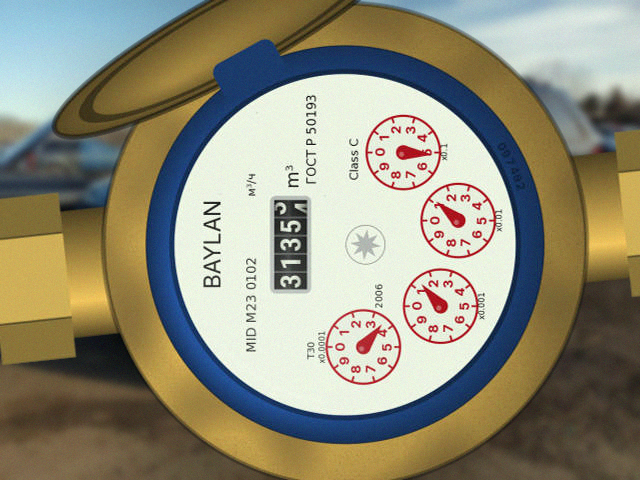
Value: 31353.5113 m³
